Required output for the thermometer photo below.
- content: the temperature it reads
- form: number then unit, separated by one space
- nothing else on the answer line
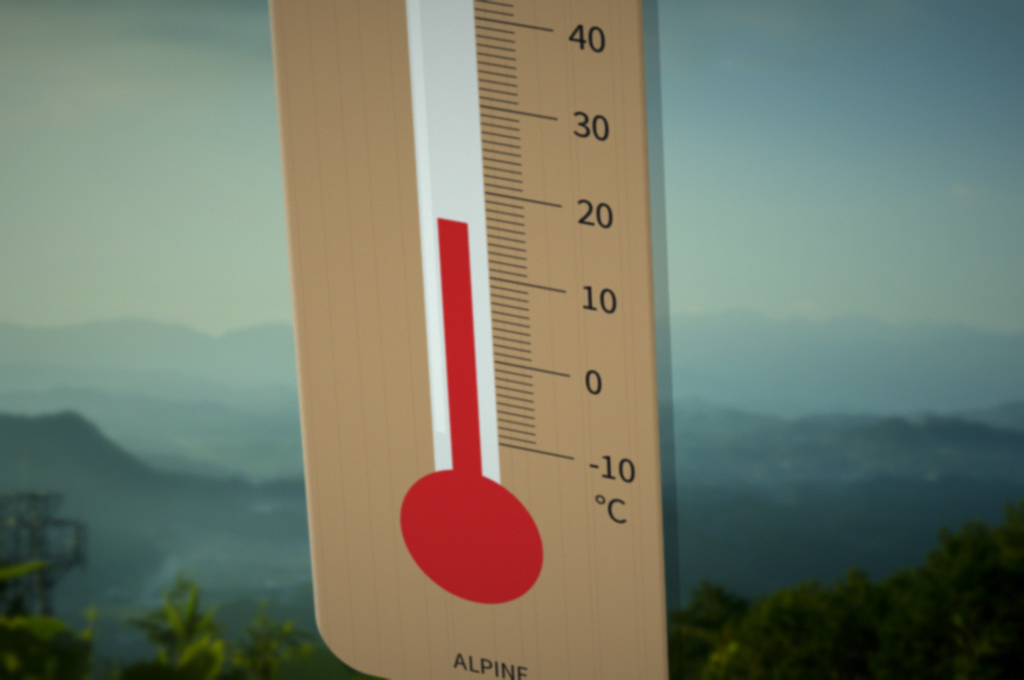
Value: 16 °C
